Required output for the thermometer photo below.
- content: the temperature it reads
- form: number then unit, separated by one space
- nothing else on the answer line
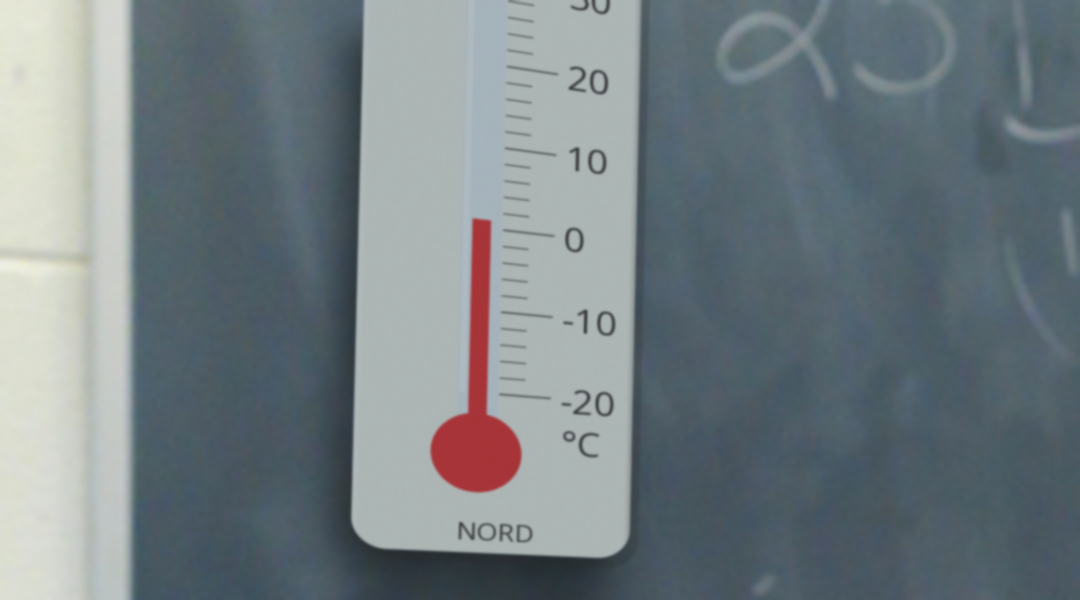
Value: 1 °C
